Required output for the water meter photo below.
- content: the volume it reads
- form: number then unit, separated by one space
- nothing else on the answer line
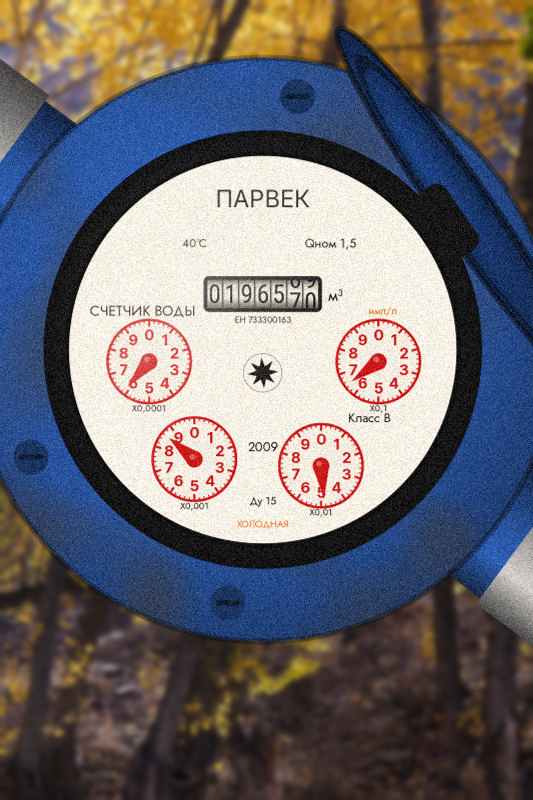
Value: 196569.6486 m³
